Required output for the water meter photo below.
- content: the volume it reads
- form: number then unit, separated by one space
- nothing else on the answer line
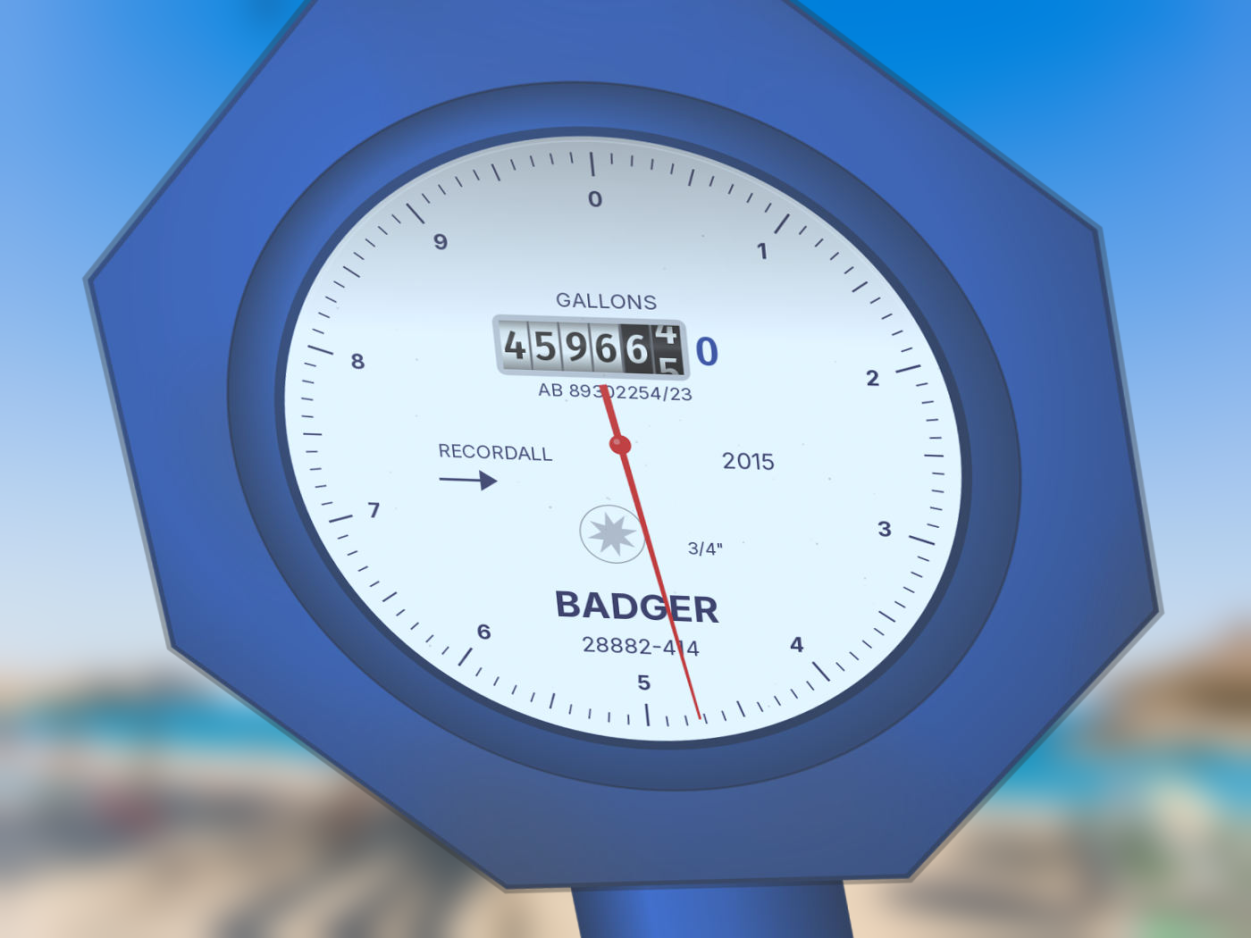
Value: 4596644.7 gal
